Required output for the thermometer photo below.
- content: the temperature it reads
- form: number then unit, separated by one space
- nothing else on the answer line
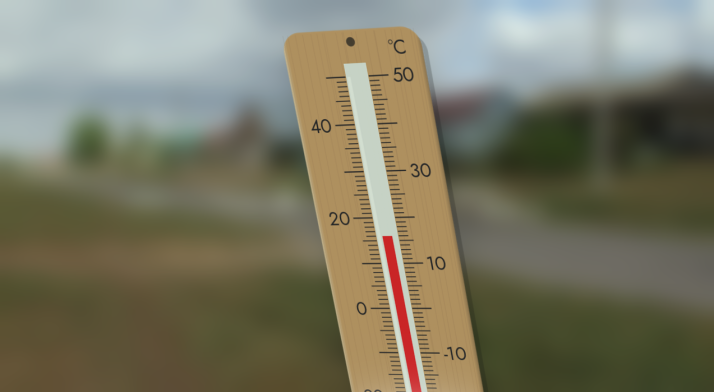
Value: 16 °C
